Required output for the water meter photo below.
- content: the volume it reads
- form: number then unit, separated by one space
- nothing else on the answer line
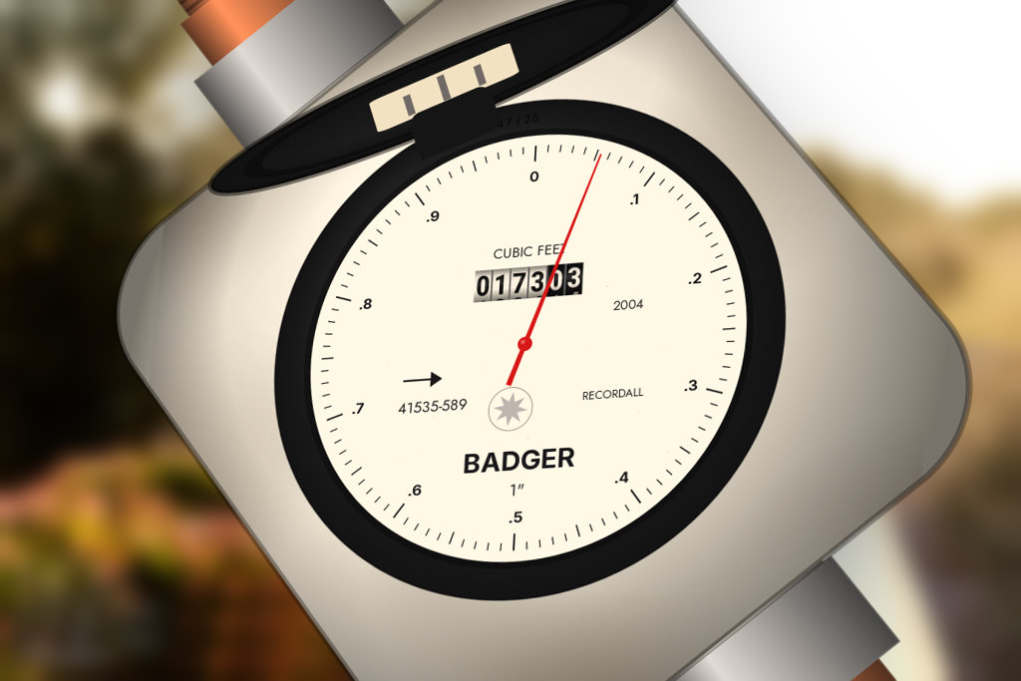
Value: 17303.05 ft³
